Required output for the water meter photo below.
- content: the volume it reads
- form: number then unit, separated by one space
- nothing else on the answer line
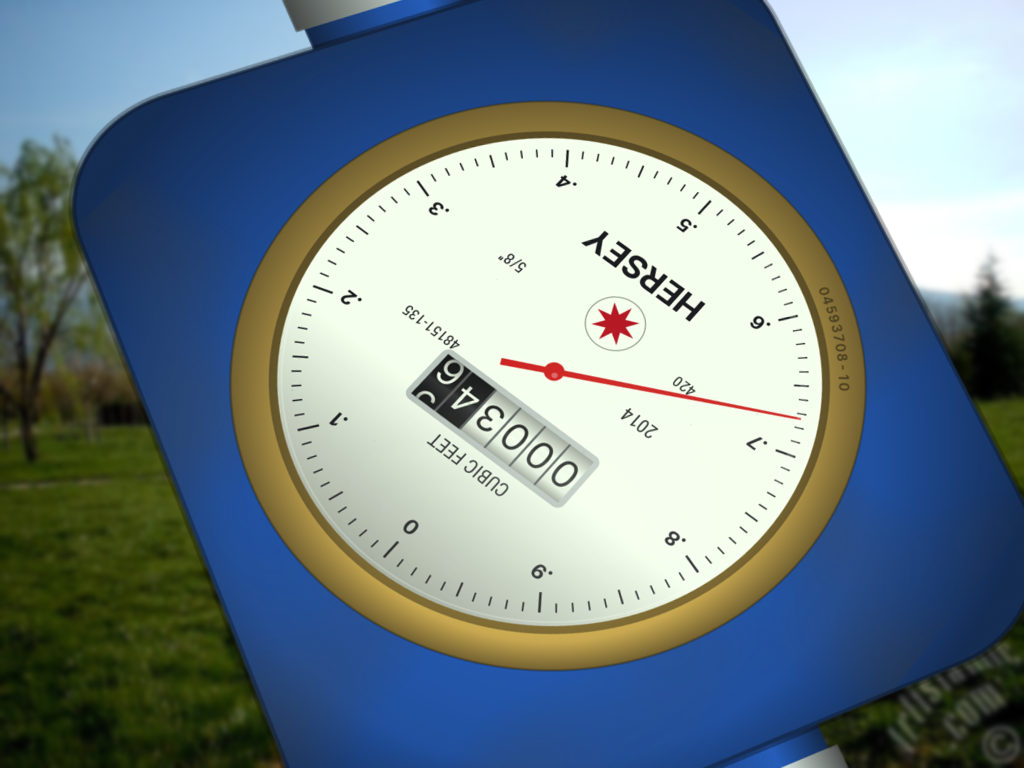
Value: 345.67 ft³
